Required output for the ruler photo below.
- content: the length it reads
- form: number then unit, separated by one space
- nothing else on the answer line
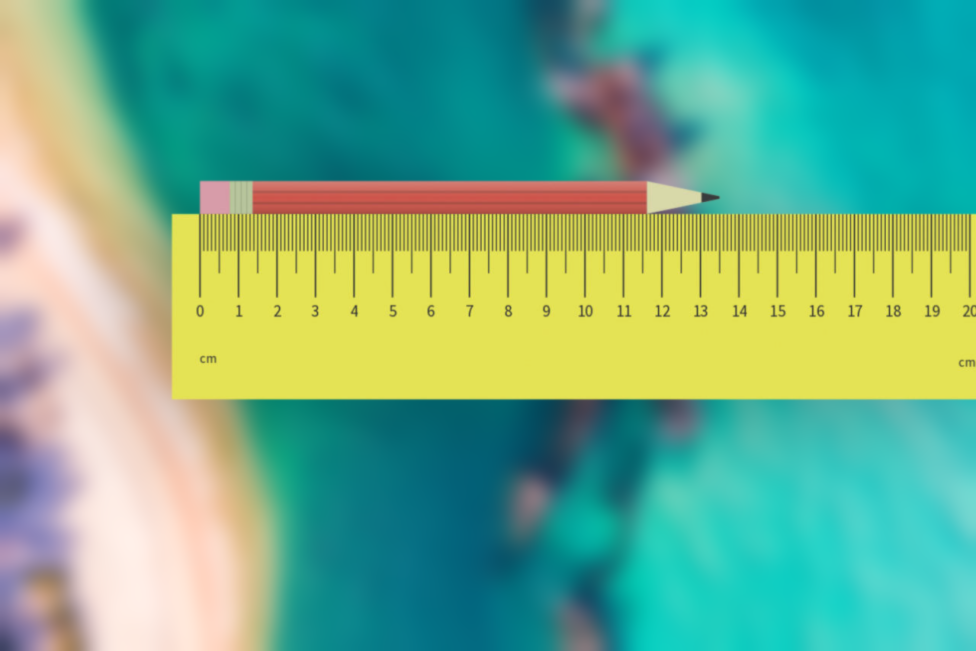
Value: 13.5 cm
